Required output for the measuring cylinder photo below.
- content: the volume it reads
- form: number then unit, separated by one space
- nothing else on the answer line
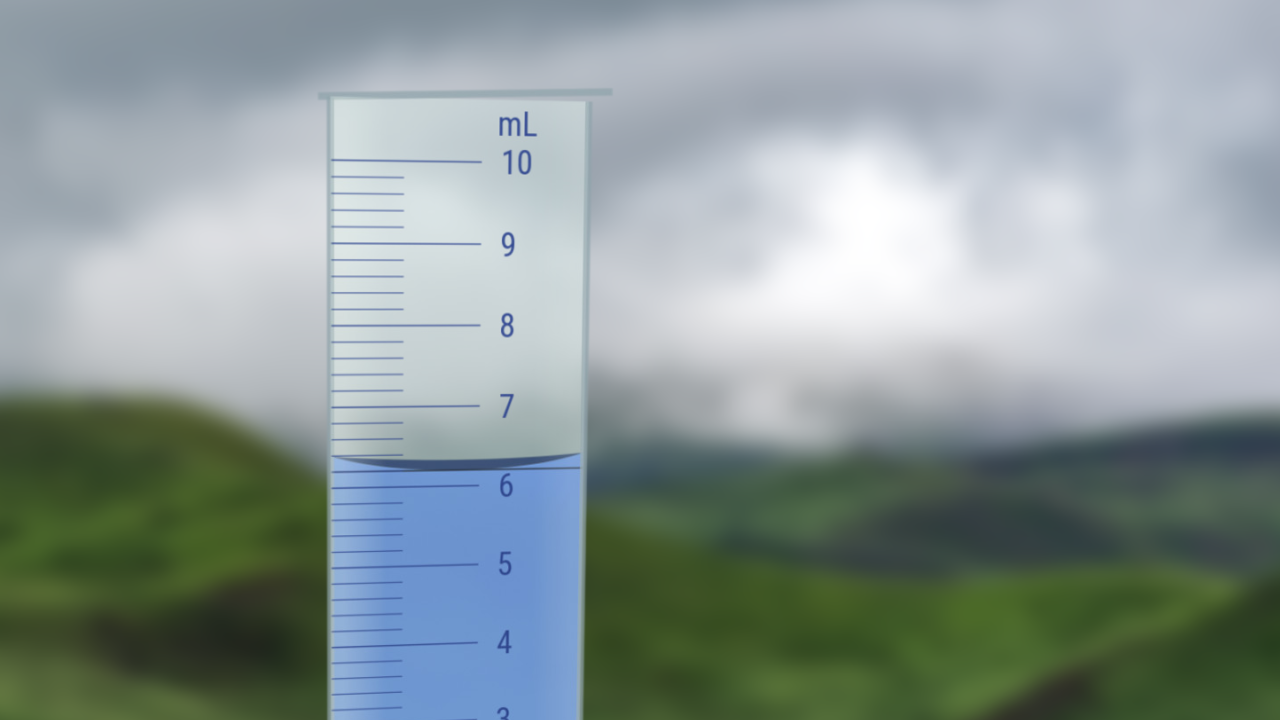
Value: 6.2 mL
